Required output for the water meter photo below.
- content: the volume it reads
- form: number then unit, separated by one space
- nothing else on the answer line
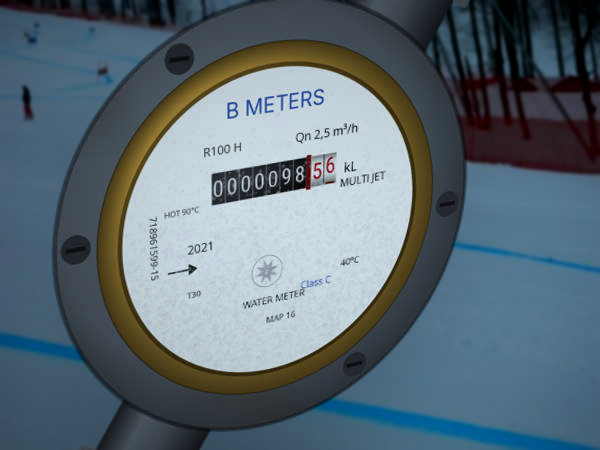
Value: 98.56 kL
